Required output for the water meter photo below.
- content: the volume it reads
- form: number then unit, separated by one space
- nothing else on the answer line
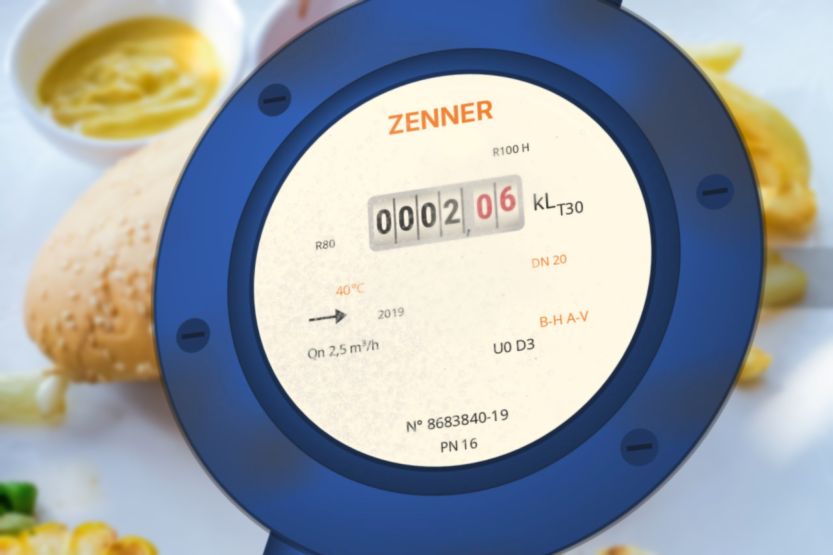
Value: 2.06 kL
